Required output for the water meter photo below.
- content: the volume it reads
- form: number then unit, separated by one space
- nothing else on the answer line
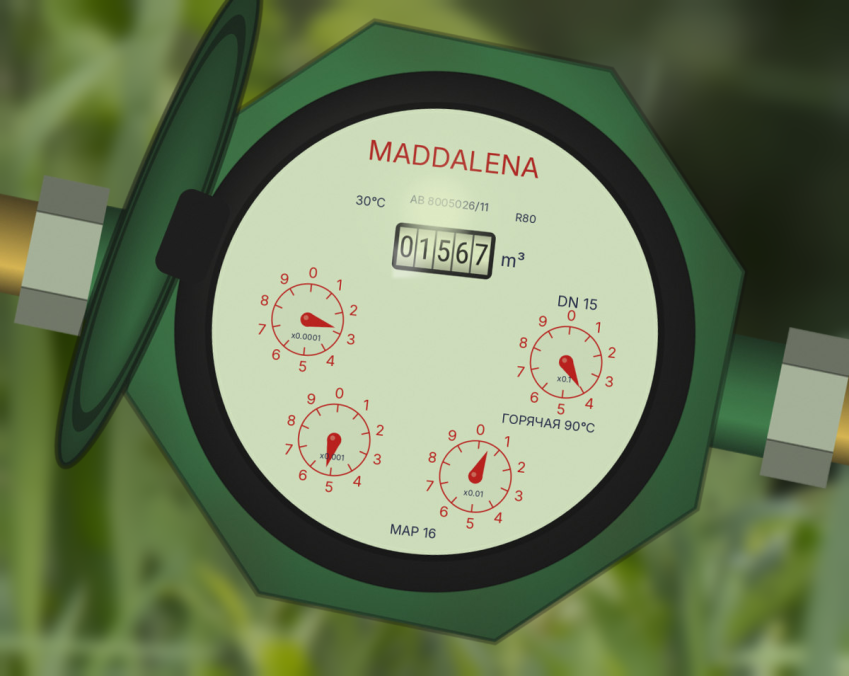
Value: 1567.4052 m³
